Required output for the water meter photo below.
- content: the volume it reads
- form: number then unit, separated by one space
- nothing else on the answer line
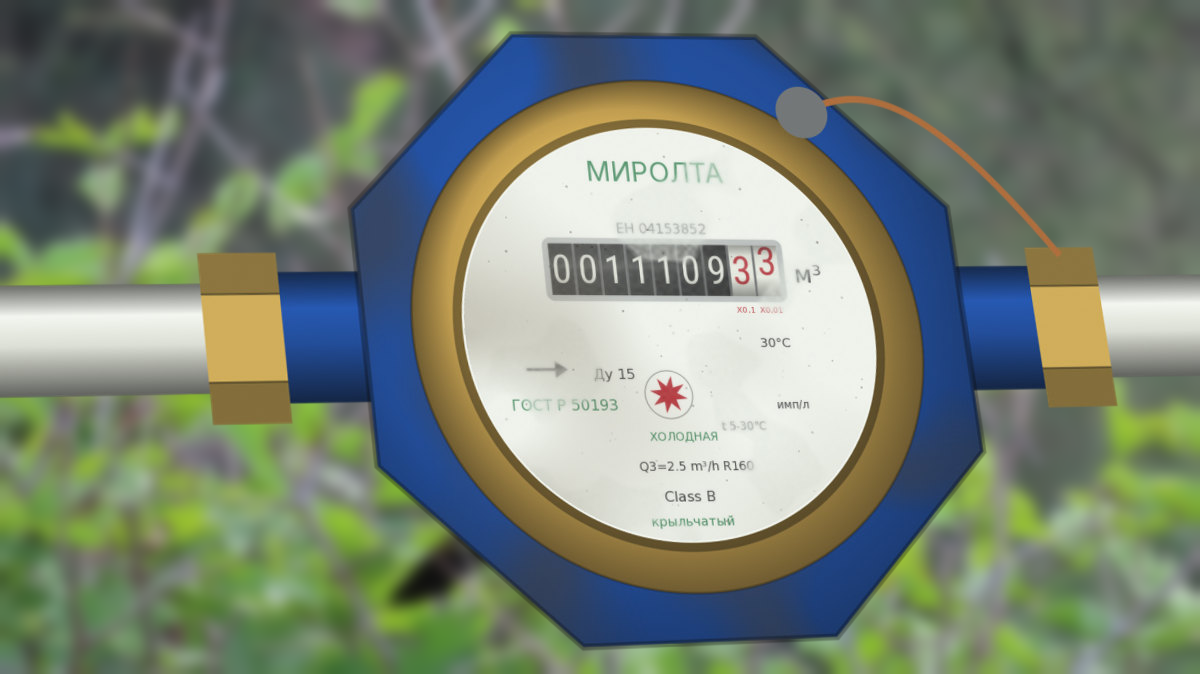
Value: 11109.33 m³
